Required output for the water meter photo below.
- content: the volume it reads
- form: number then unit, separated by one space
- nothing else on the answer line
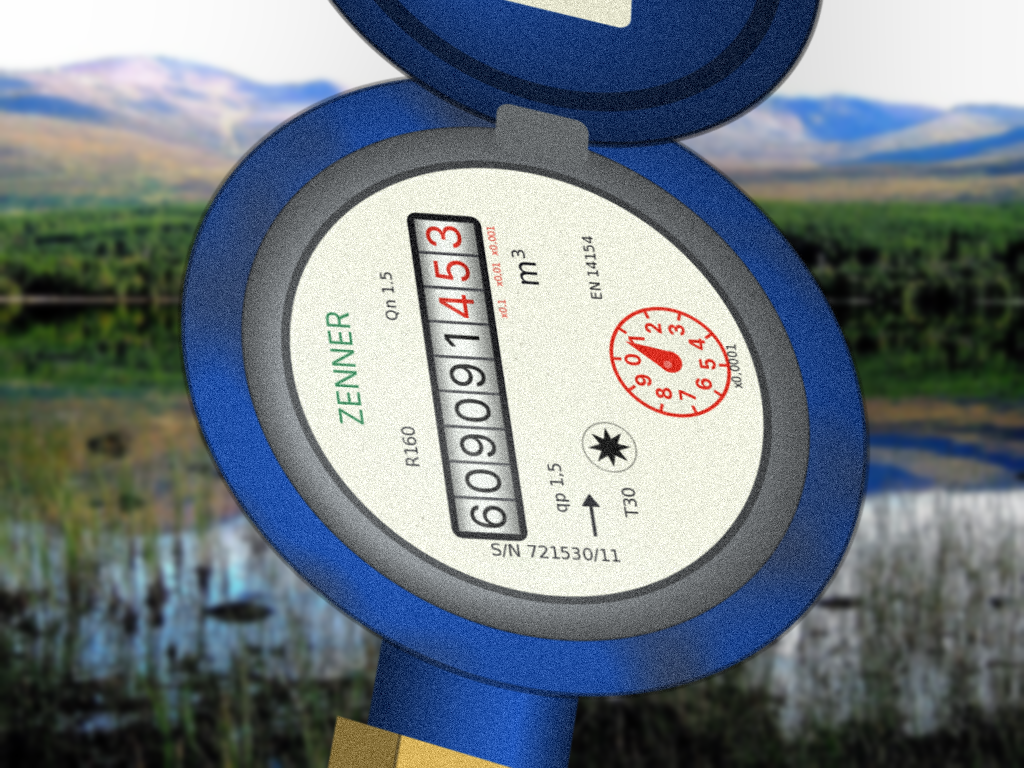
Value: 609091.4530 m³
